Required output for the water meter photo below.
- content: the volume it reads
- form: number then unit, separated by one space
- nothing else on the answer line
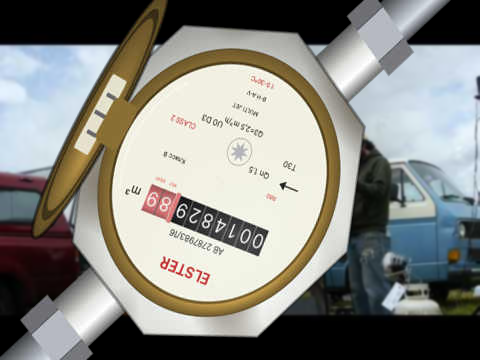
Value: 14829.89 m³
